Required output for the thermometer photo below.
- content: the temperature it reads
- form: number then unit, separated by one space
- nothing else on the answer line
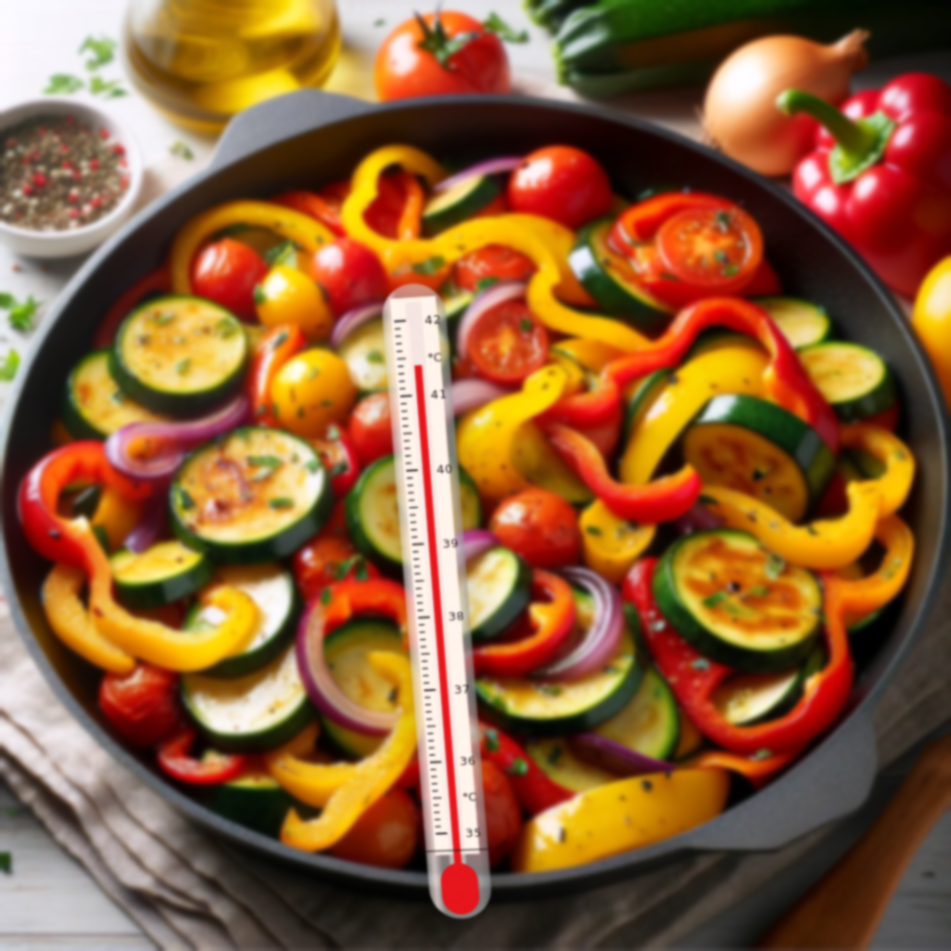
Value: 41.4 °C
